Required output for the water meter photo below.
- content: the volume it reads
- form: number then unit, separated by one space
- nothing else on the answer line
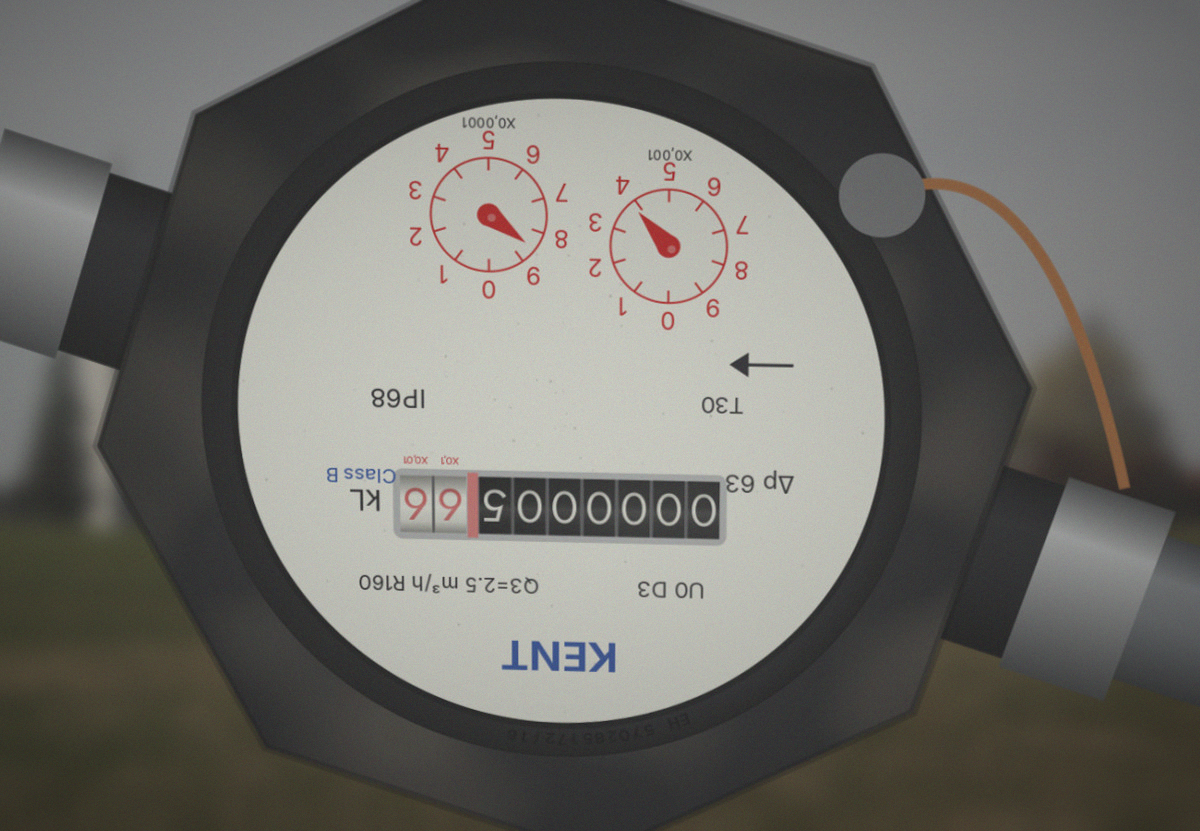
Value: 5.6638 kL
